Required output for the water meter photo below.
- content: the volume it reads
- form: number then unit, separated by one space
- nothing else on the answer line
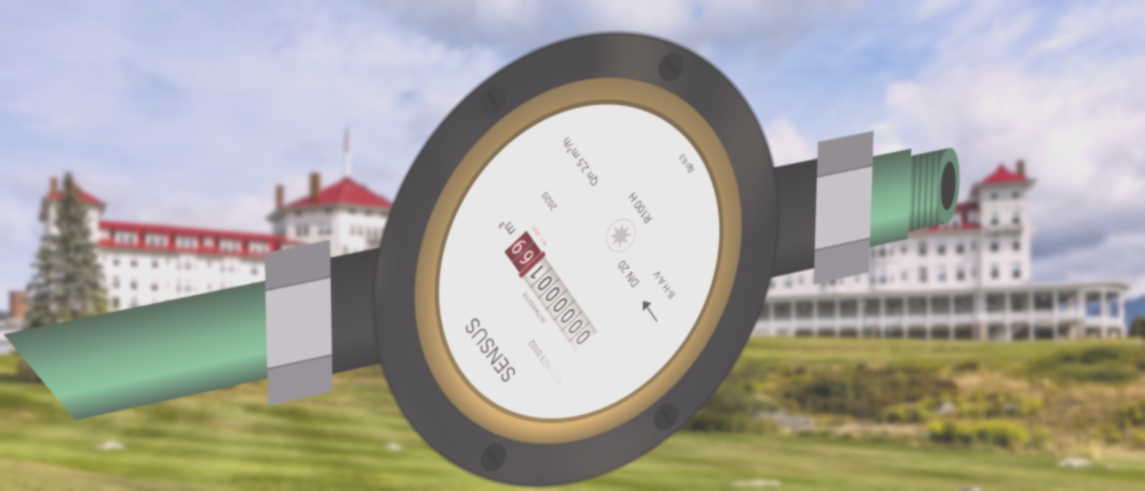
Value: 1.69 m³
